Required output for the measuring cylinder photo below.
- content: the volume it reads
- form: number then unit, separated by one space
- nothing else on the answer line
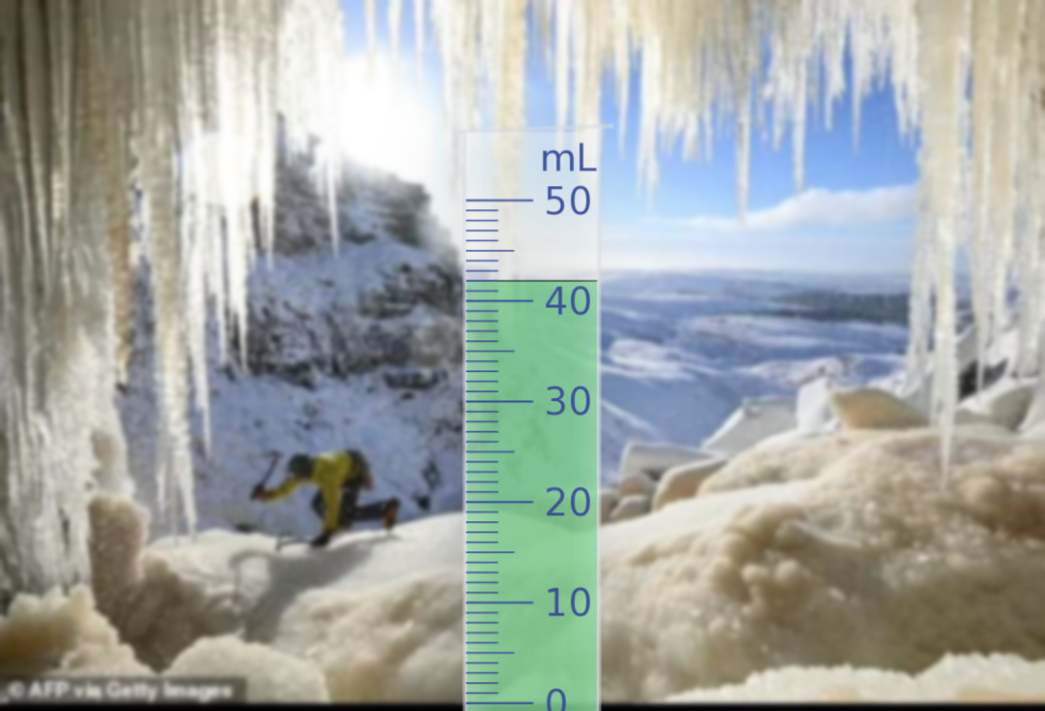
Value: 42 mL
